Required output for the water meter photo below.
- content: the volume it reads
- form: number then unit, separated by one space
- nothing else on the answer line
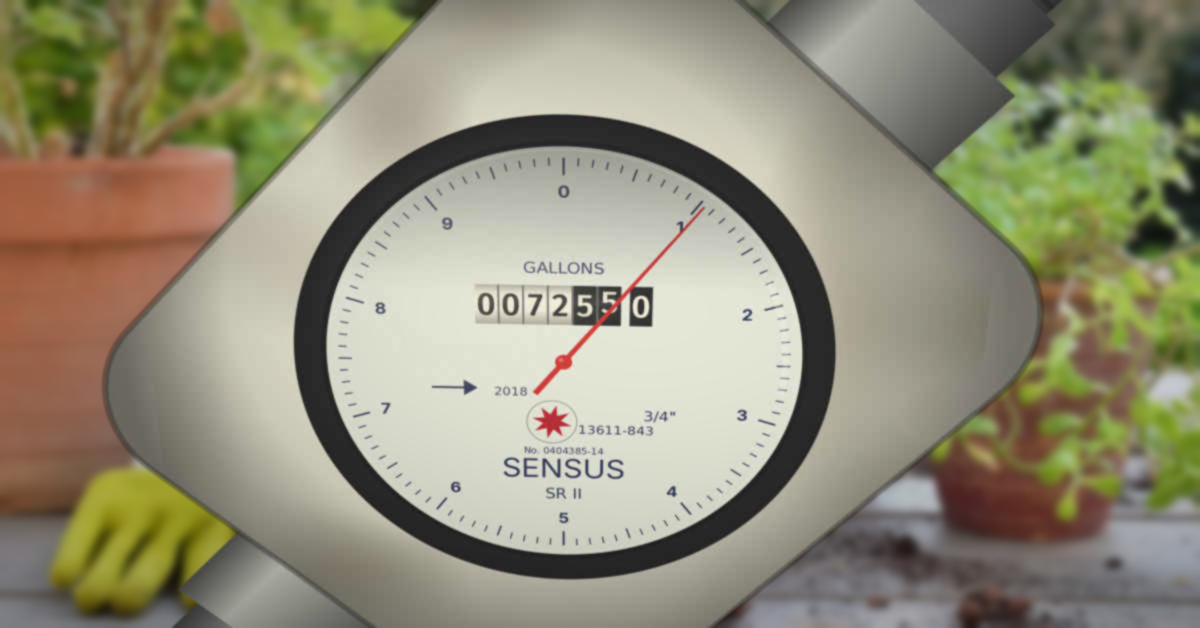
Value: 72551.0 gal
